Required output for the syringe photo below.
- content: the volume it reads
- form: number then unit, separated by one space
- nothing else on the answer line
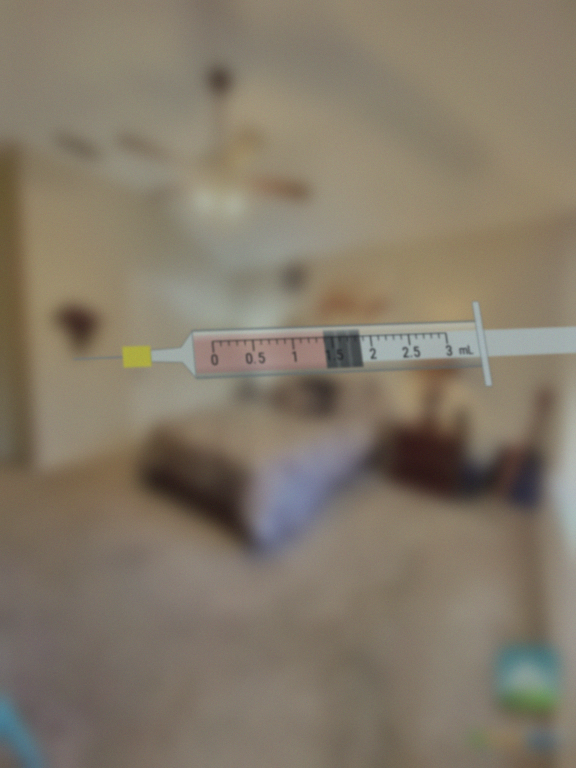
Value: 1.4 mL
